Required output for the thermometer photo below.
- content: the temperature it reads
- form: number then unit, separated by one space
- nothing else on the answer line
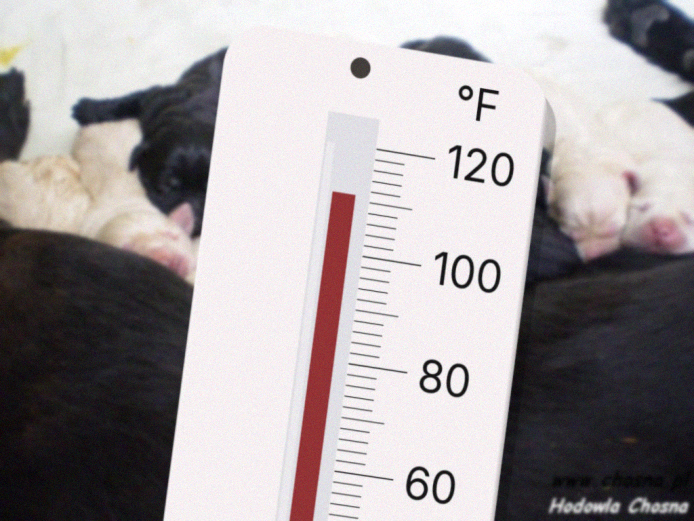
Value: 111 °F
